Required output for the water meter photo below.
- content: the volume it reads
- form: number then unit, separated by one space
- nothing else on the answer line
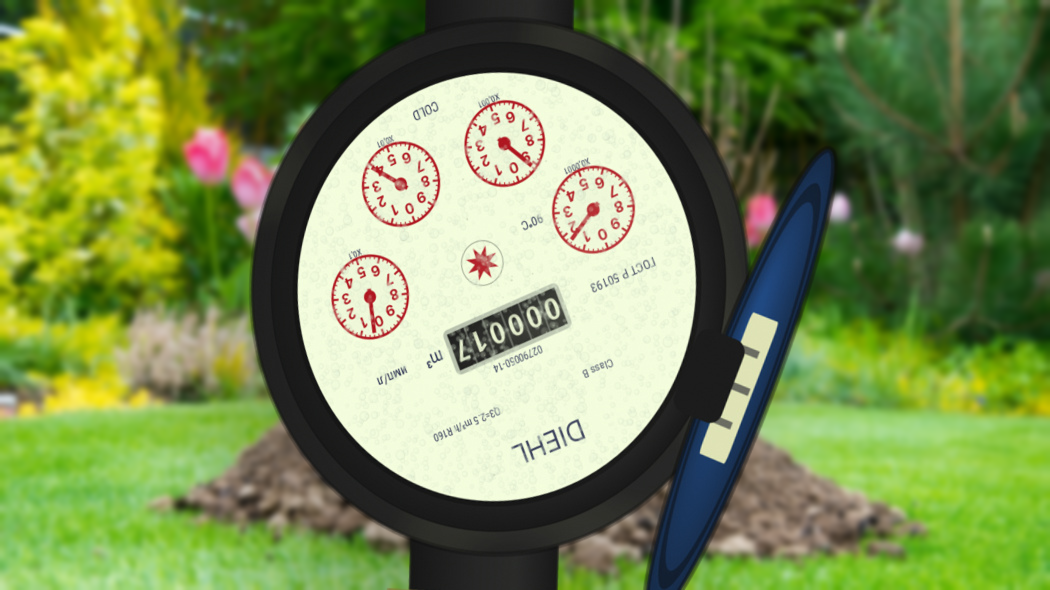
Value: 17.0391 m³
